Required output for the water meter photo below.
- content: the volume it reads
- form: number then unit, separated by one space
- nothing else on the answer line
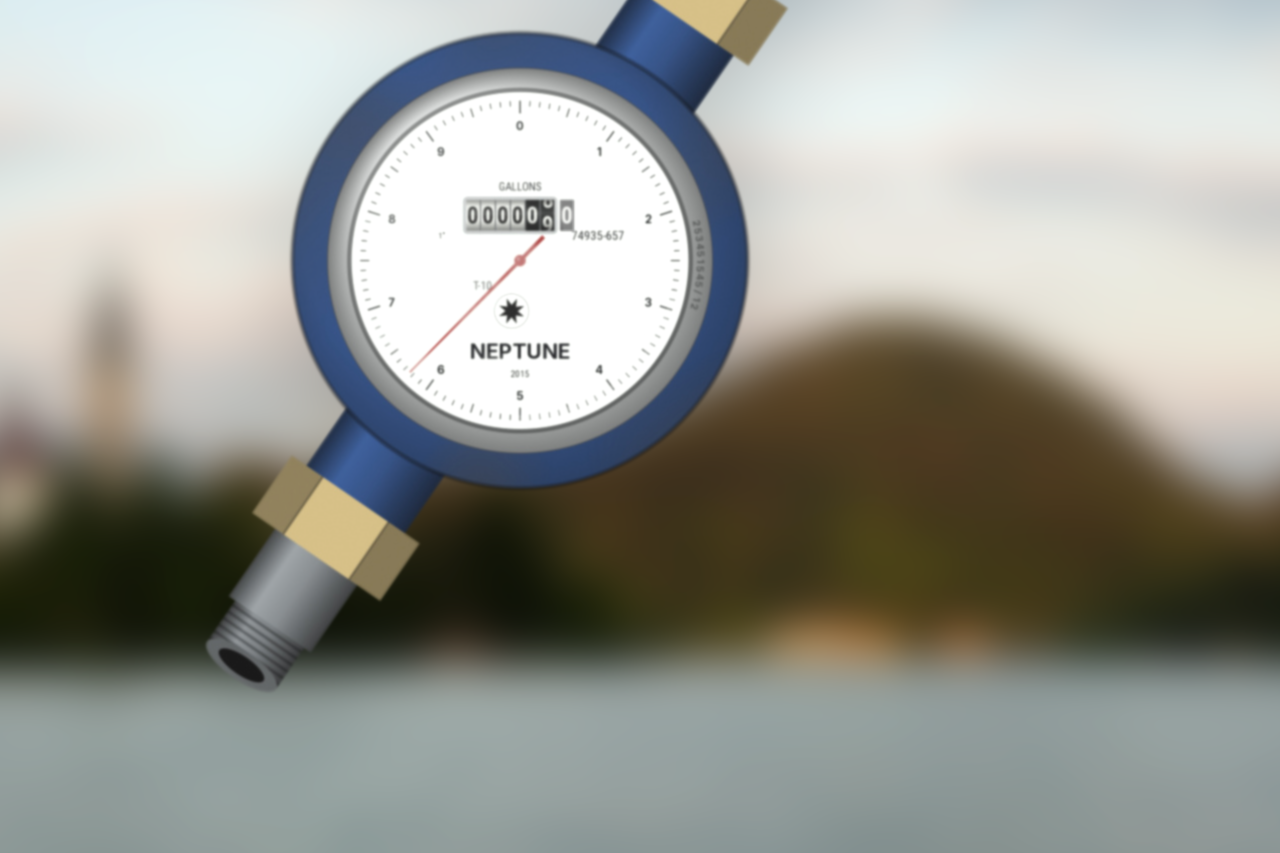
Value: 86.2 gal
